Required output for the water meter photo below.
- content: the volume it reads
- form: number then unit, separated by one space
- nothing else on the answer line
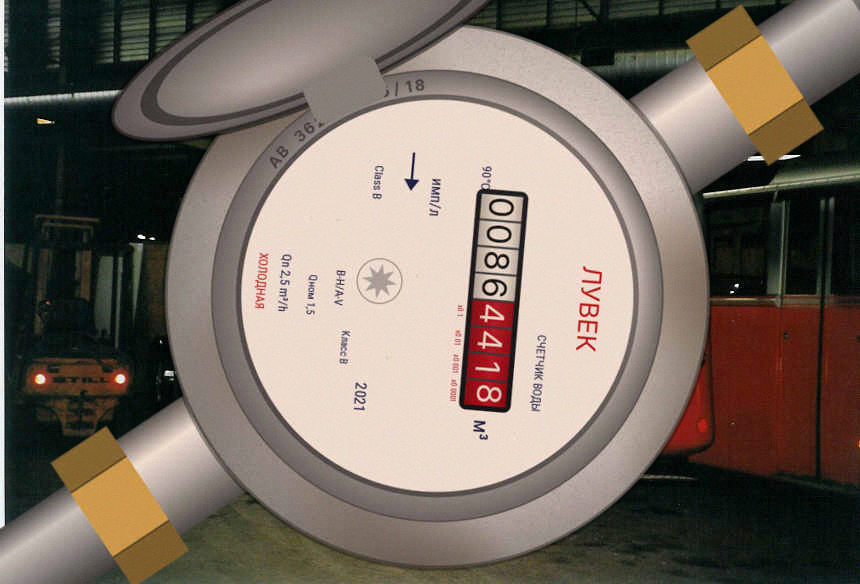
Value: 86.4418 m³
